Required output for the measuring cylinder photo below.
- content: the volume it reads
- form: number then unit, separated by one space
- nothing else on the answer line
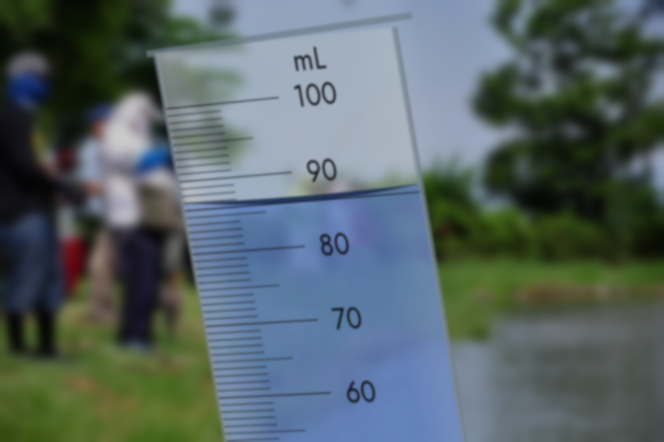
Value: 86 mL
